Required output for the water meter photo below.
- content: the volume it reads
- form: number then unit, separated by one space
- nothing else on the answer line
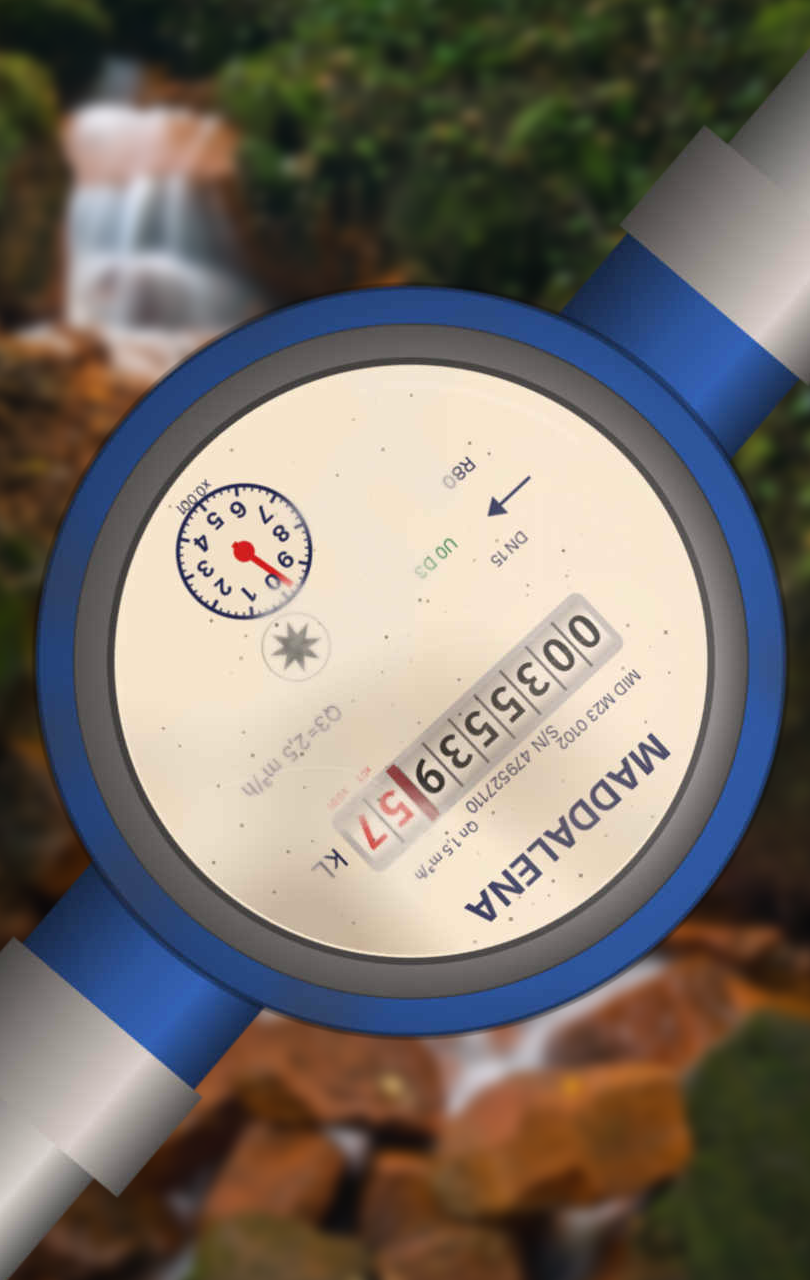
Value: 35539.569 kL
